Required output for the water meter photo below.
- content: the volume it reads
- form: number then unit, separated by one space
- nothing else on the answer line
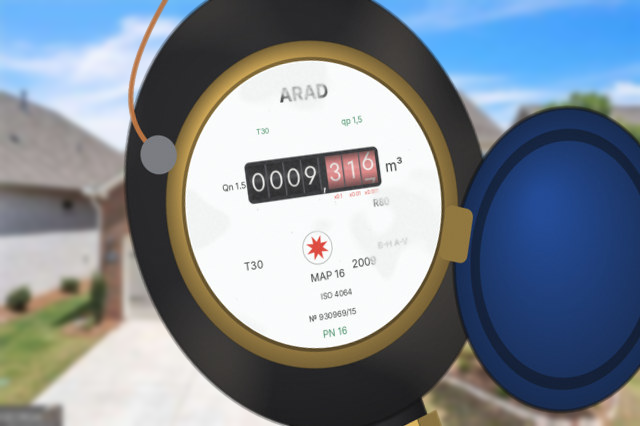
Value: 9.316 m³
